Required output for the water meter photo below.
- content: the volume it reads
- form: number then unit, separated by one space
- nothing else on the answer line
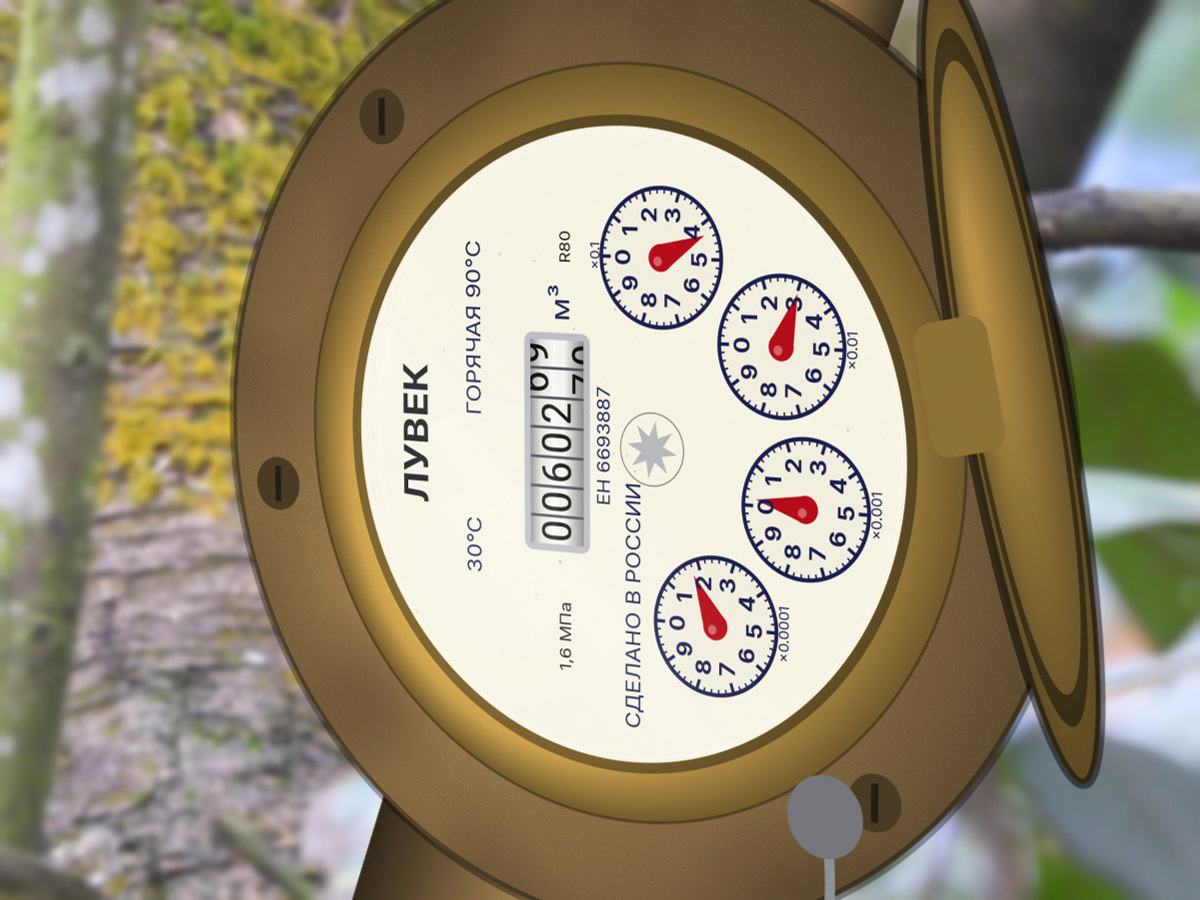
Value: 60269.4301 m³
